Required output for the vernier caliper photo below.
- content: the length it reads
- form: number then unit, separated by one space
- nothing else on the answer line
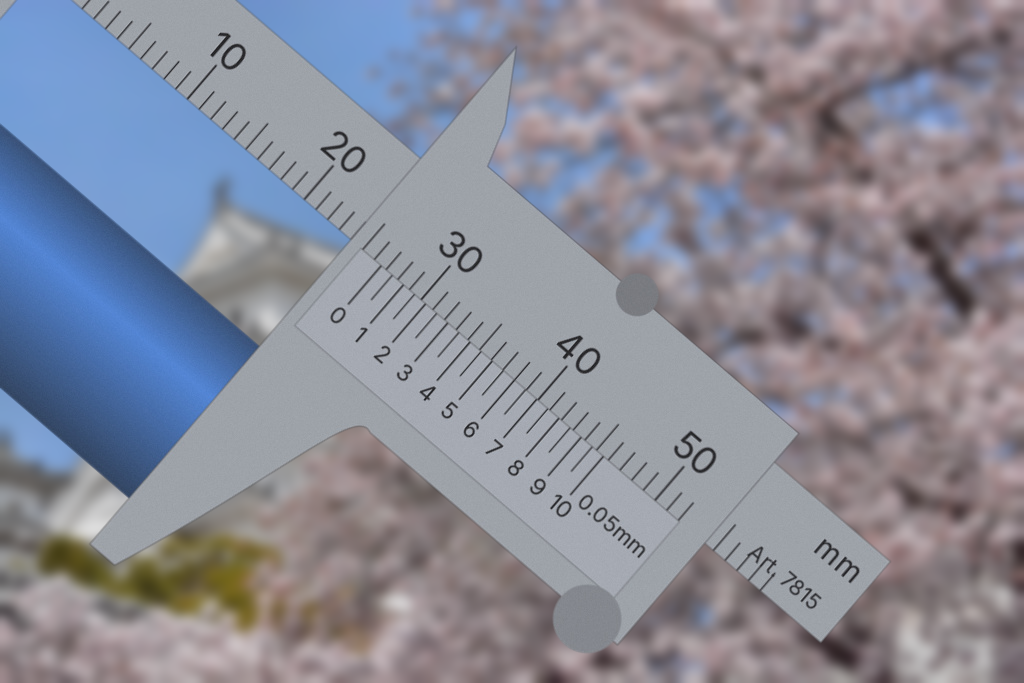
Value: 26.6 mm
